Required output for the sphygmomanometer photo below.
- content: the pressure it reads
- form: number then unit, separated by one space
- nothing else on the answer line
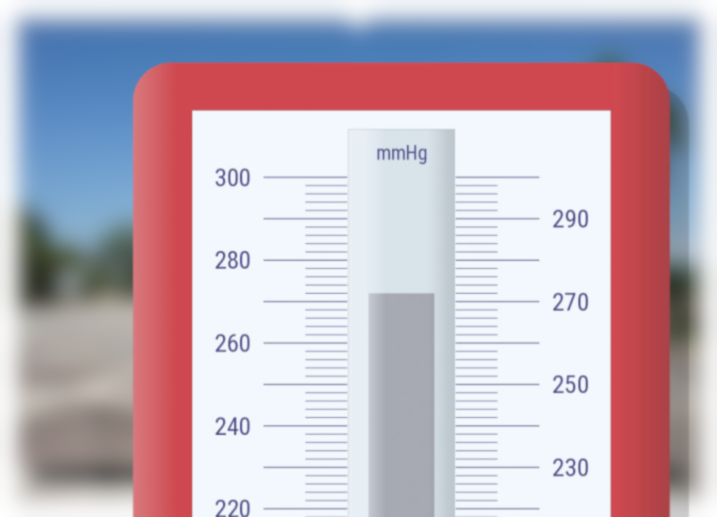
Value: 272 mmHg
